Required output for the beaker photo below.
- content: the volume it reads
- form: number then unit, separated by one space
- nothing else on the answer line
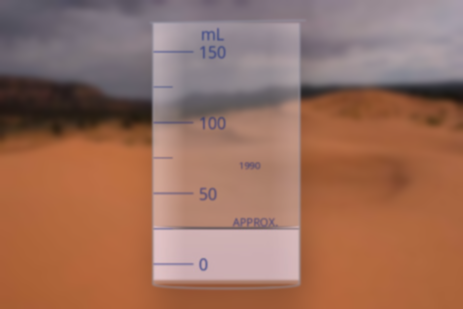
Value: 25 mL
